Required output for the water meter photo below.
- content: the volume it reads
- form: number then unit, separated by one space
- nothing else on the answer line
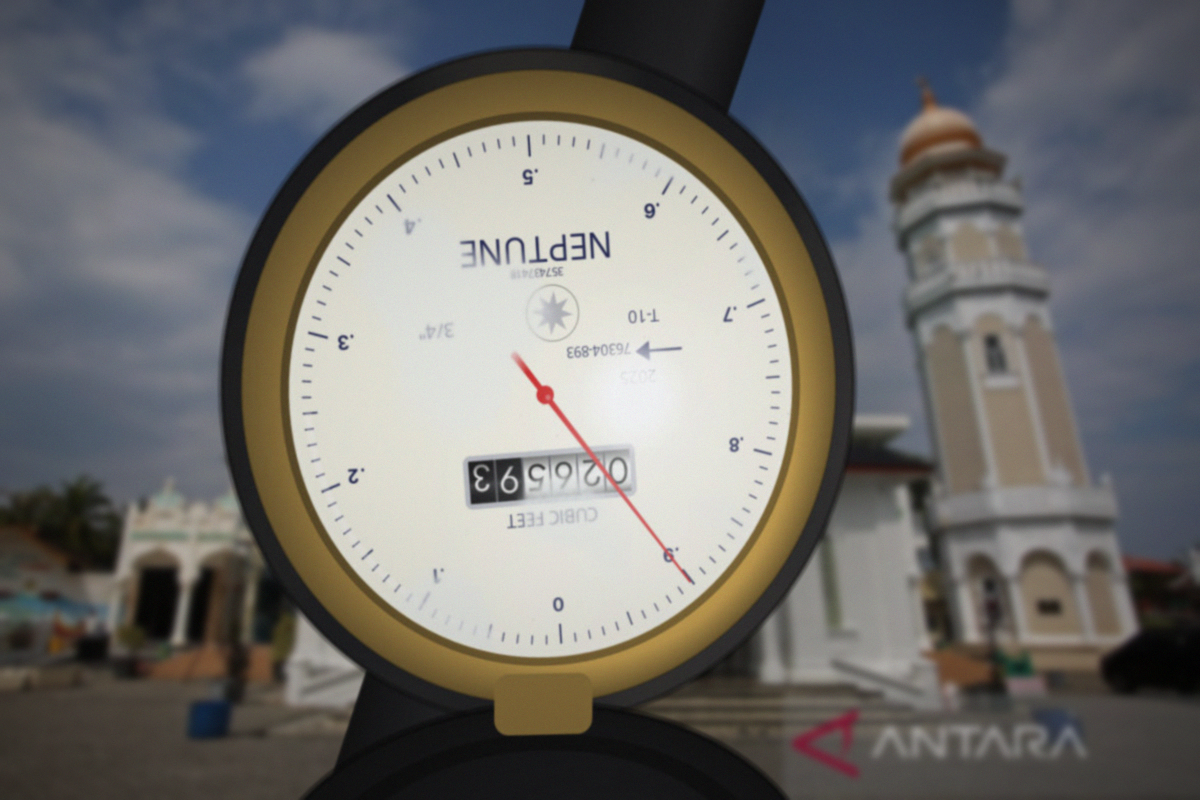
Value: 26592.90 ft³
